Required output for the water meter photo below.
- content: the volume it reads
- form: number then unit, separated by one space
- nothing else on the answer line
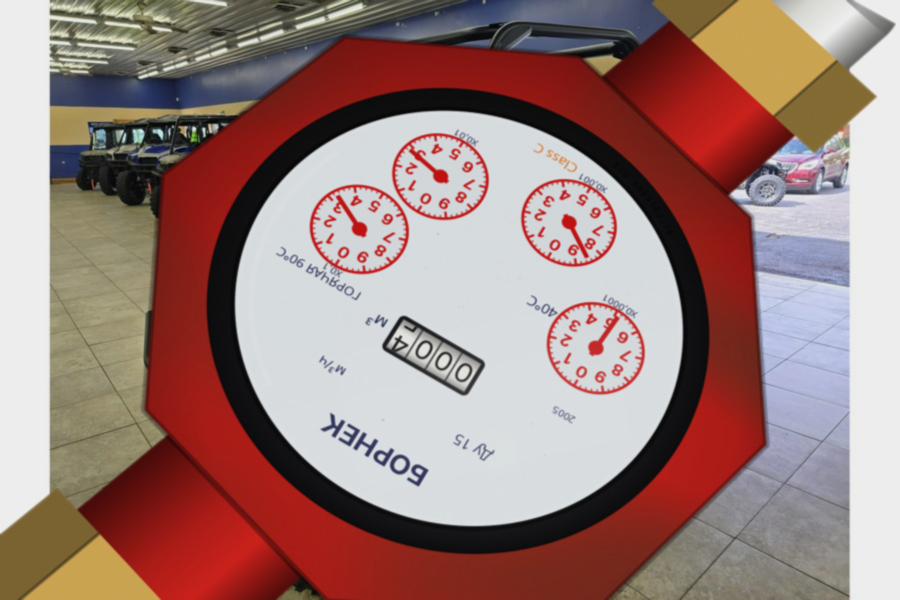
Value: 4.3285 m³
